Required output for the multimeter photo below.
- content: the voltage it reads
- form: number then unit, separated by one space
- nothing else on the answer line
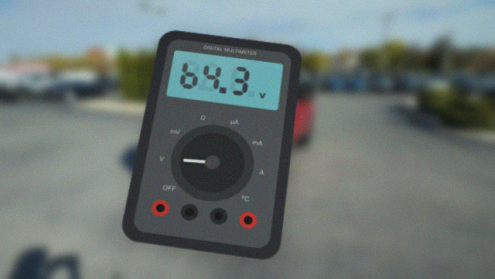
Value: 64.3 V
